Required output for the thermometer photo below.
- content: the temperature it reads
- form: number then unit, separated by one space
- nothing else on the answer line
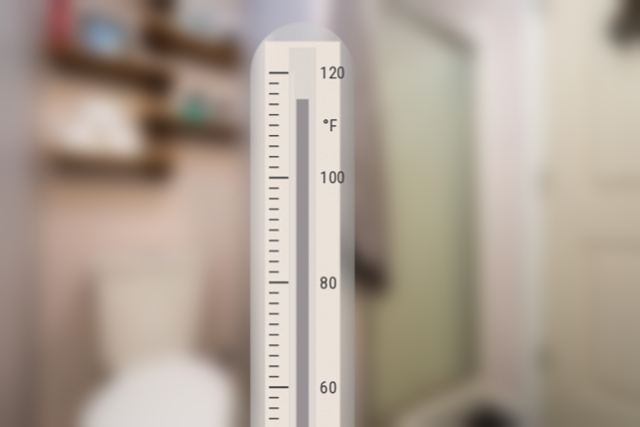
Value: 115 °F
